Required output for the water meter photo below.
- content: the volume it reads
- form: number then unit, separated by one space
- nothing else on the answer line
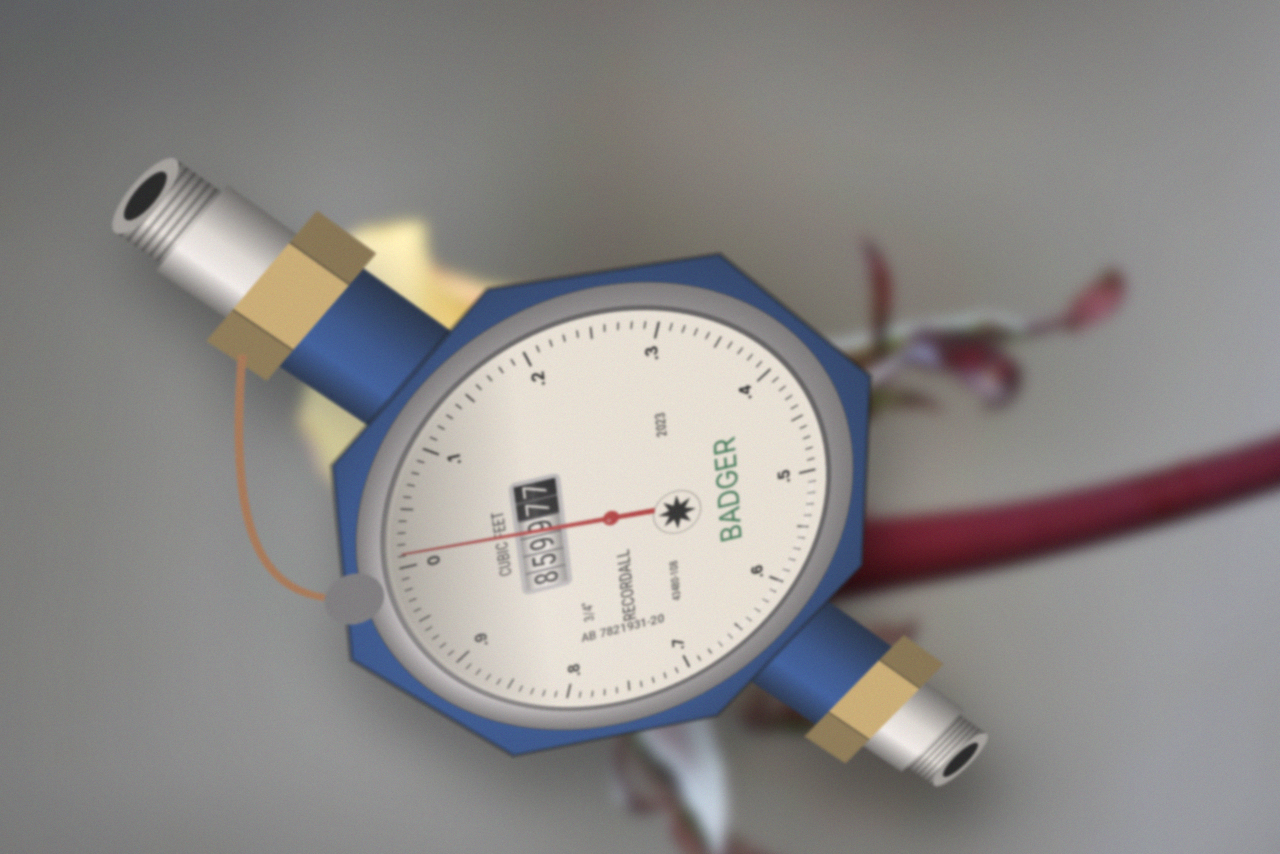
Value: 859977.01 ft³
